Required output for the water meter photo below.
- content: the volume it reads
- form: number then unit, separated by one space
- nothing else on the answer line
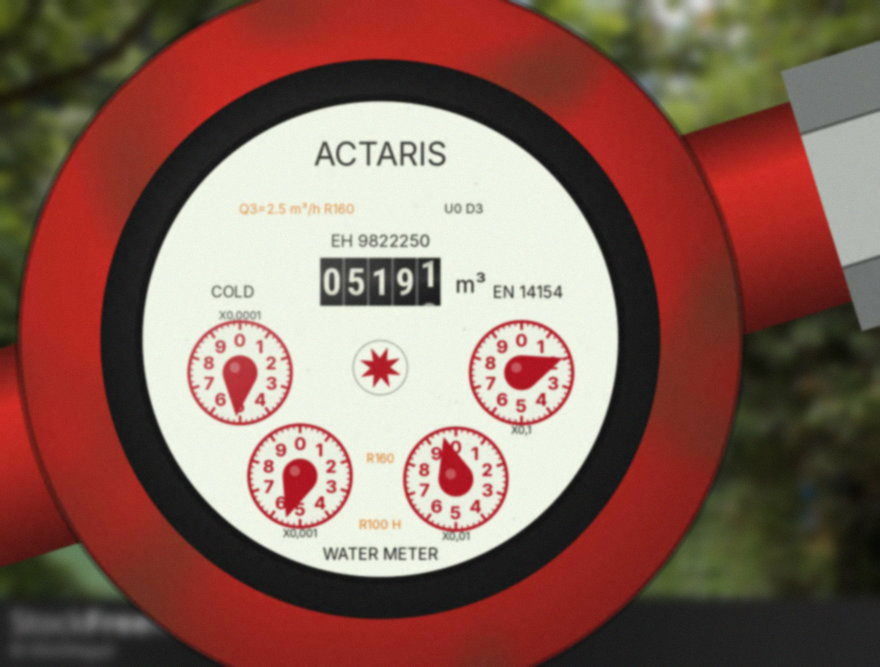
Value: 5191.1955 m³
